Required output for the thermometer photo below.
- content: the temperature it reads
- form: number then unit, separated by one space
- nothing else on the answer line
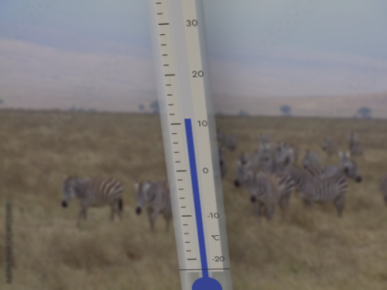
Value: 11 °C
